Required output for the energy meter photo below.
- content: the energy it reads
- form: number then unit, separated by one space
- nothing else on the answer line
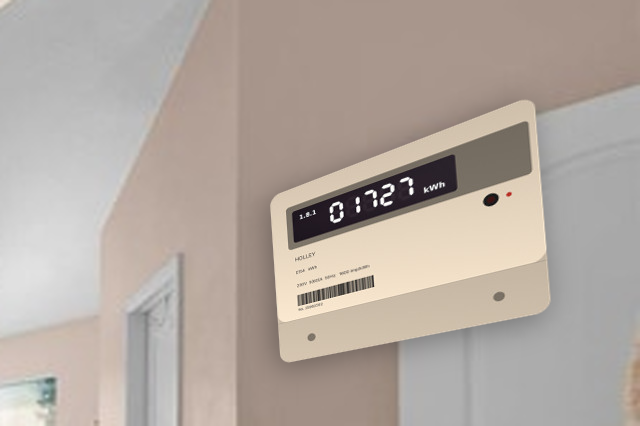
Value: 1727 kWh
